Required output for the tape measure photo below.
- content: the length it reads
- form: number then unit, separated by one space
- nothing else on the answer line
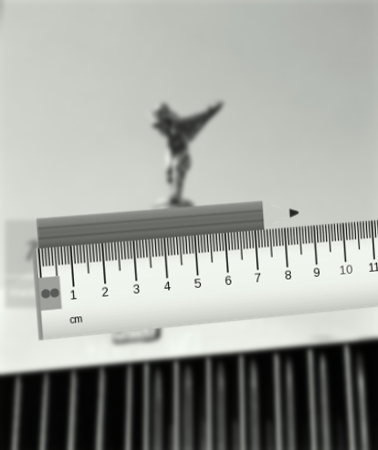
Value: 8.5 cm
